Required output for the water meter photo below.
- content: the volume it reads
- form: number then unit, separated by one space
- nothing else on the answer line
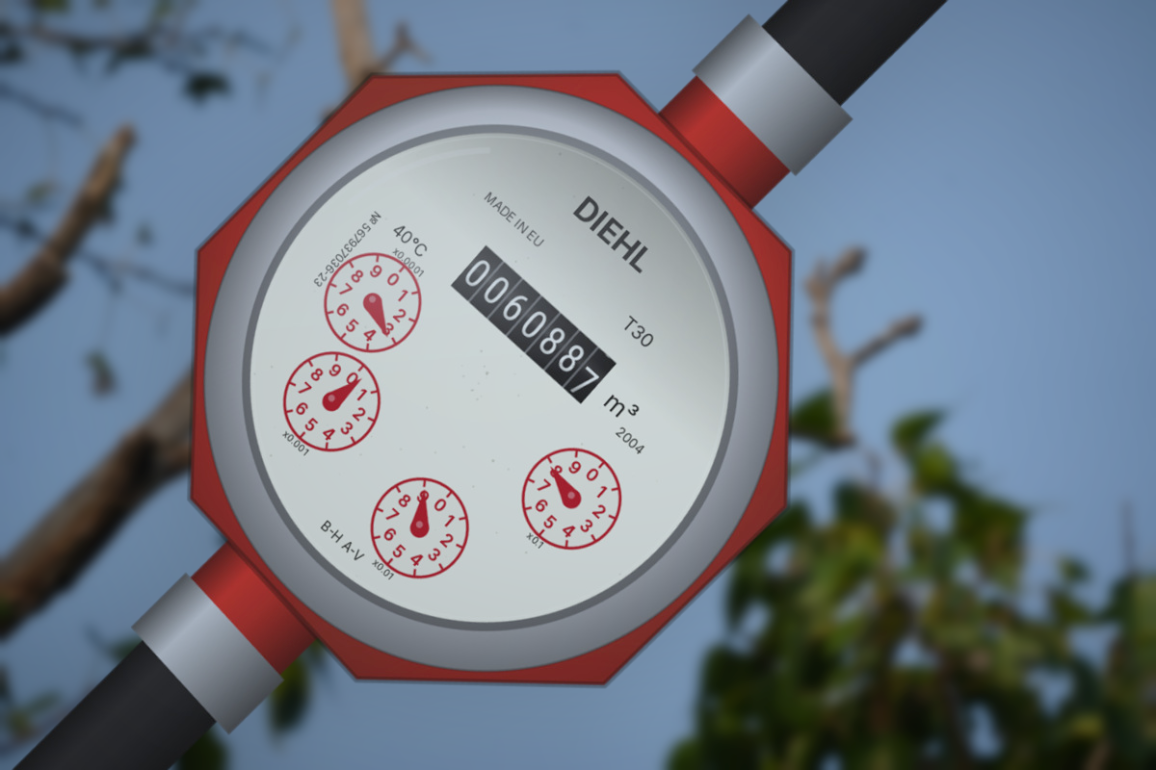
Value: 60886.7903 m³
